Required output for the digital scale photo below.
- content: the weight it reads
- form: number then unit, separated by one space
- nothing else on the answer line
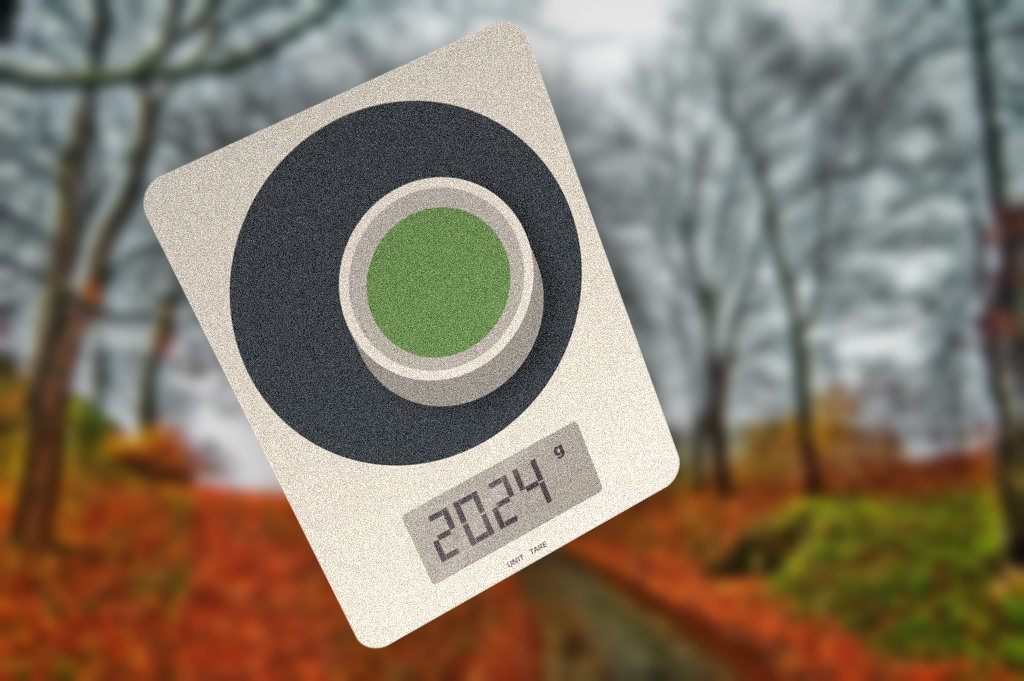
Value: 2024 g
